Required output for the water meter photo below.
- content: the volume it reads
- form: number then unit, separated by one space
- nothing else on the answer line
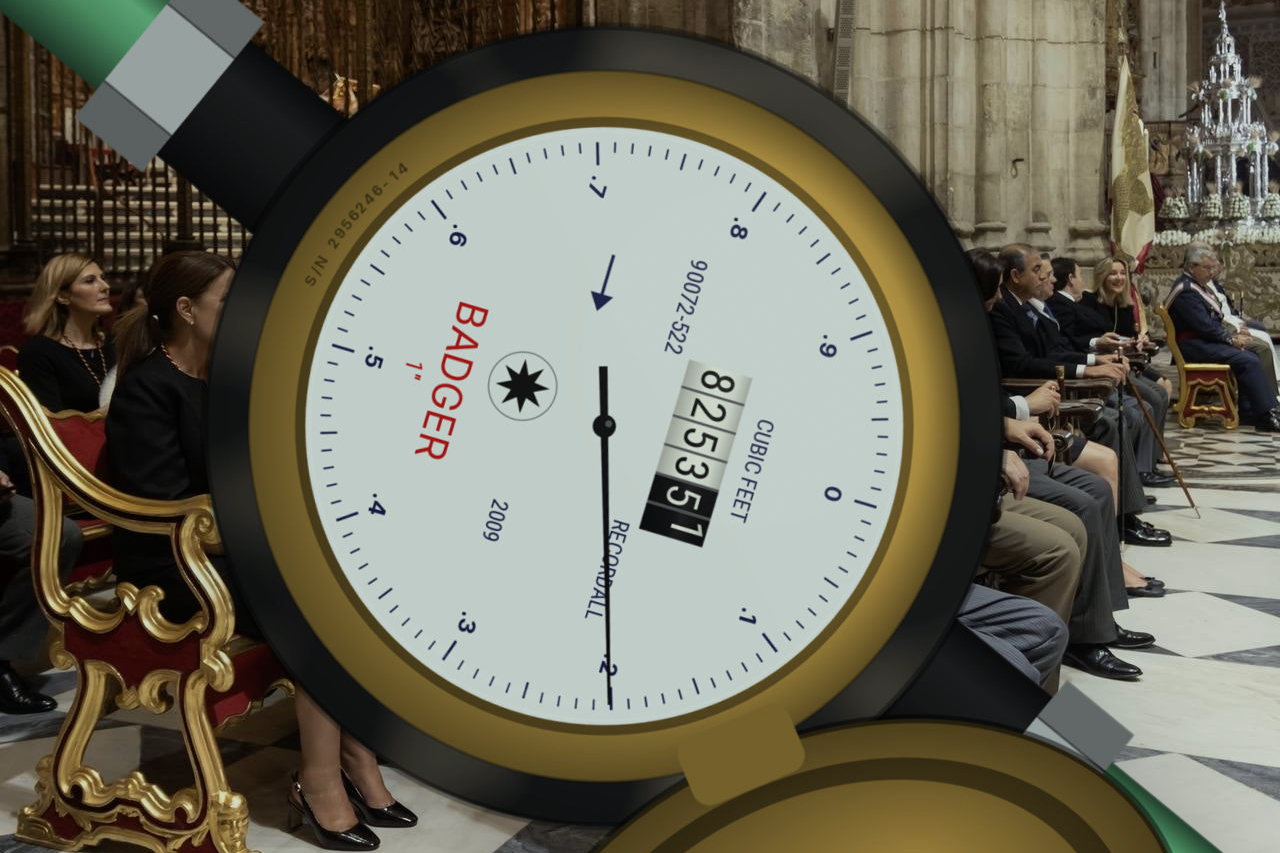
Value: 825351.20 ft³
